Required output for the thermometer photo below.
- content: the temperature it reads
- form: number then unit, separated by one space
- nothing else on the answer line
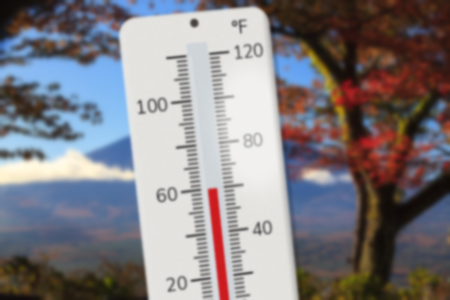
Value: 60 °F
